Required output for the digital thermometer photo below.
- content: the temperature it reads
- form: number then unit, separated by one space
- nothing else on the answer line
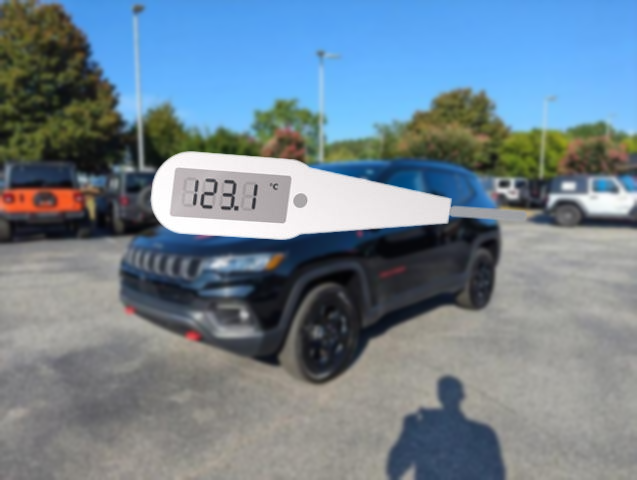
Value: 123.1 °C
